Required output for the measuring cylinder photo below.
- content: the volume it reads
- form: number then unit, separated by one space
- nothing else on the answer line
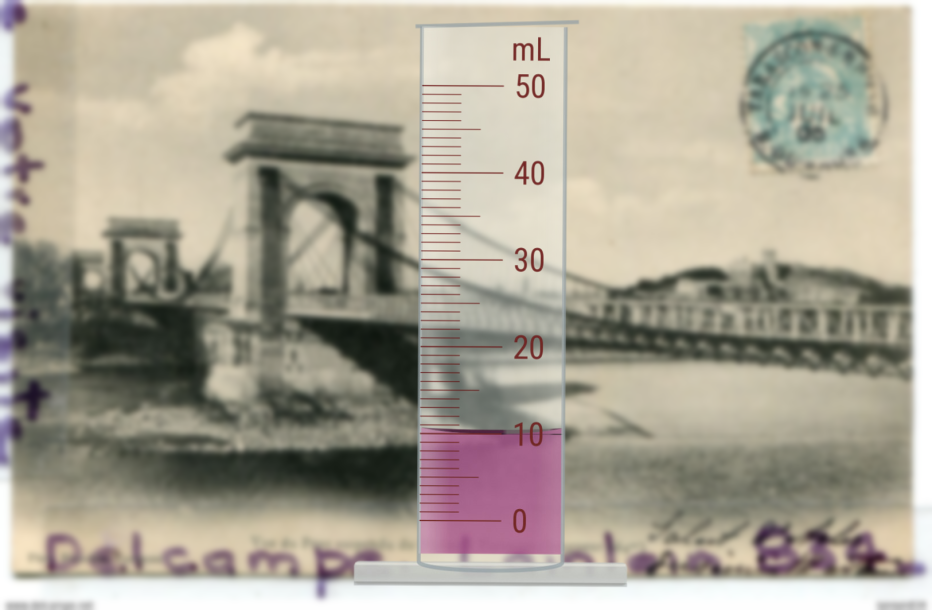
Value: 10 mL
